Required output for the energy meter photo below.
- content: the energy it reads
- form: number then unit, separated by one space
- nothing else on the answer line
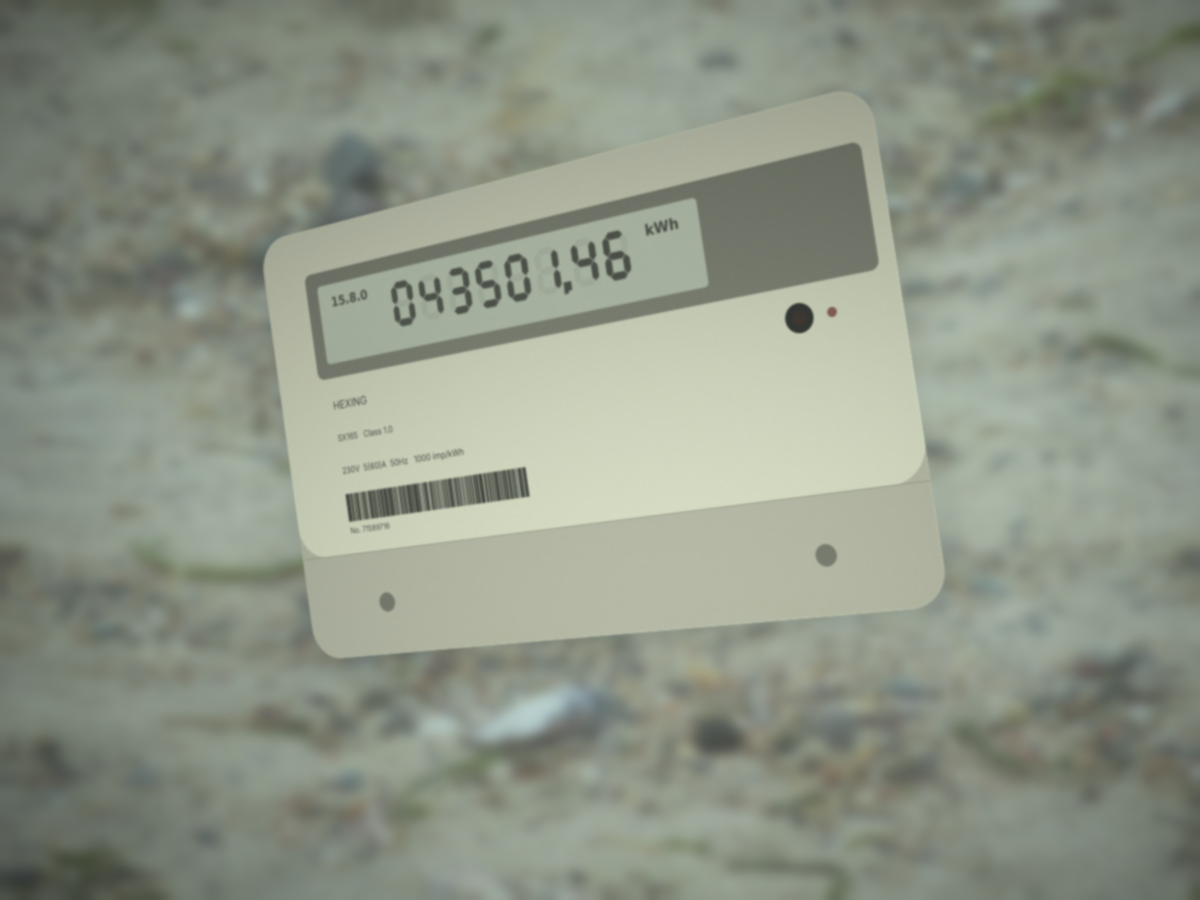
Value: 43501.46 kWh
